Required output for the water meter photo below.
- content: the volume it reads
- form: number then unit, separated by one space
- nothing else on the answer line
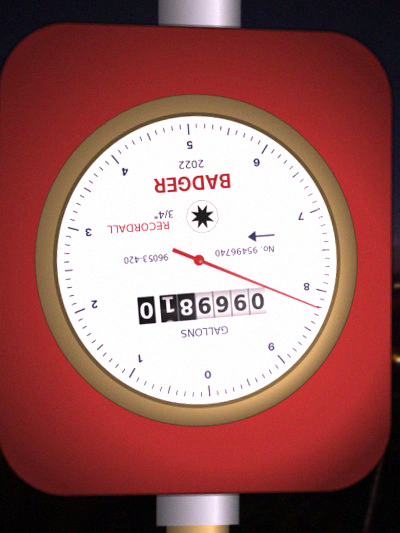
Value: 969808.2 gal
